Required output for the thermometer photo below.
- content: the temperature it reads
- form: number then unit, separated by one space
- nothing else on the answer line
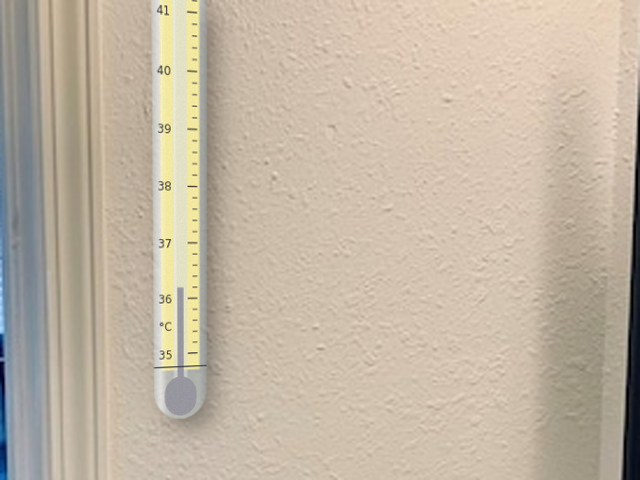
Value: 36.2 °C
